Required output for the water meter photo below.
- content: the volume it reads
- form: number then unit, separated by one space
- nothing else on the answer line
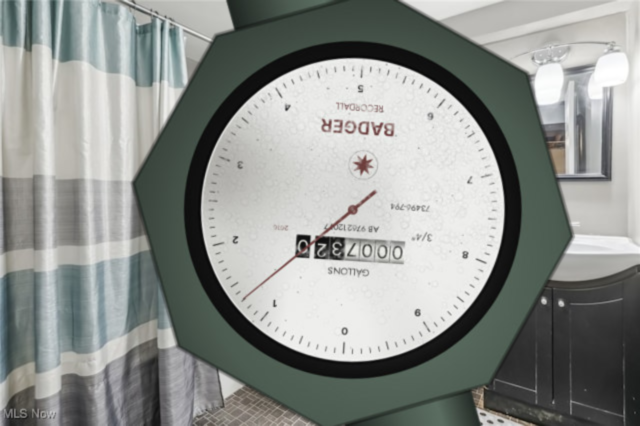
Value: 7321.3 gal
